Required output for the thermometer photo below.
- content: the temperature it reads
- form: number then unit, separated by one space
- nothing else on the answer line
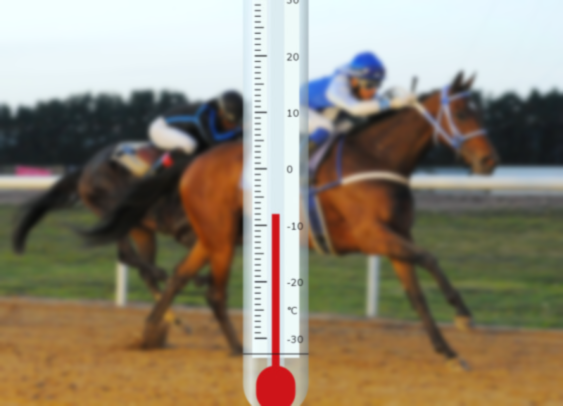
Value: -8 °C
